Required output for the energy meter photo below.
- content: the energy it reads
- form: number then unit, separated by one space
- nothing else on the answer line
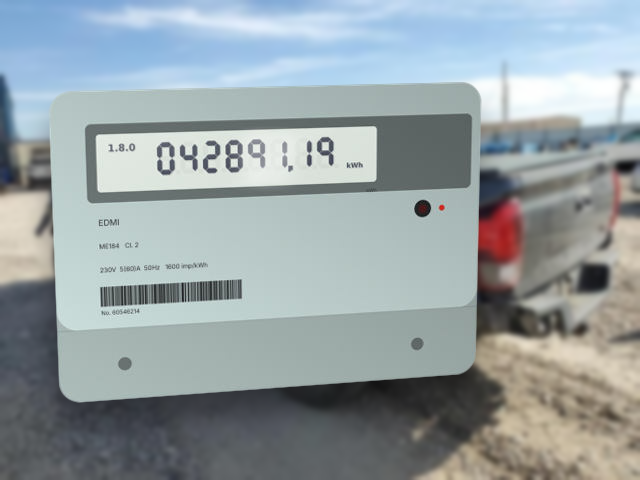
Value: 42891.19 kWh
